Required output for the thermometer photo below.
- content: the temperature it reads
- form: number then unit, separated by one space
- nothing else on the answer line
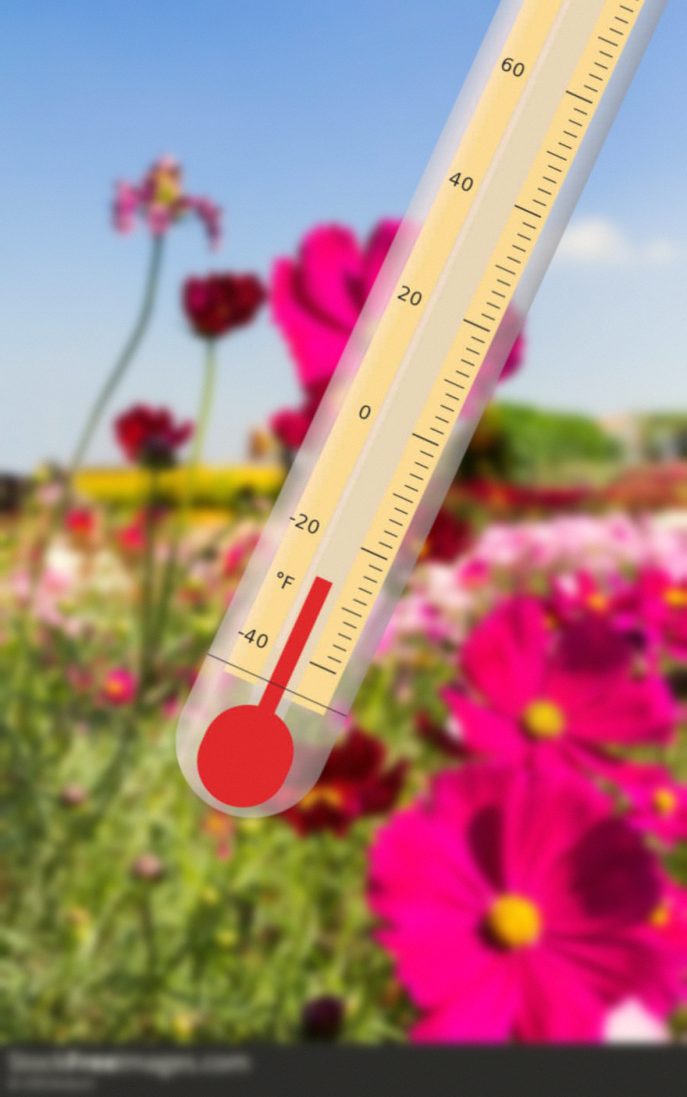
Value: -27 °F
